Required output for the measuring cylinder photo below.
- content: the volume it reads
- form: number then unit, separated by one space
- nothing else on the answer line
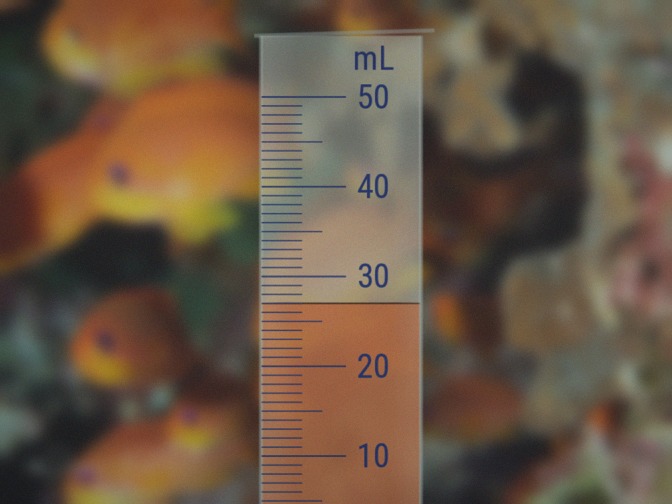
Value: 27 mL
